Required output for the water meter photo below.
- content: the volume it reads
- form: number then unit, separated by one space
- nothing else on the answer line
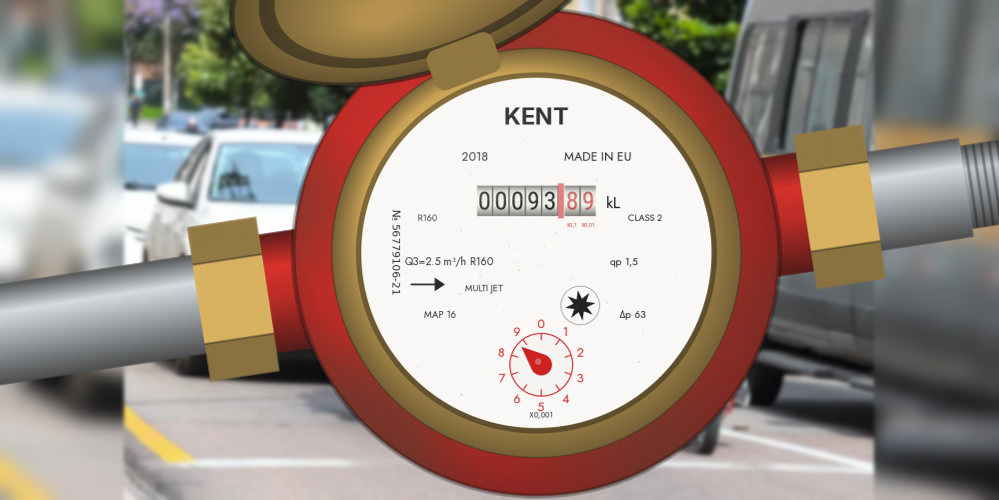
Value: 93.898 kL
